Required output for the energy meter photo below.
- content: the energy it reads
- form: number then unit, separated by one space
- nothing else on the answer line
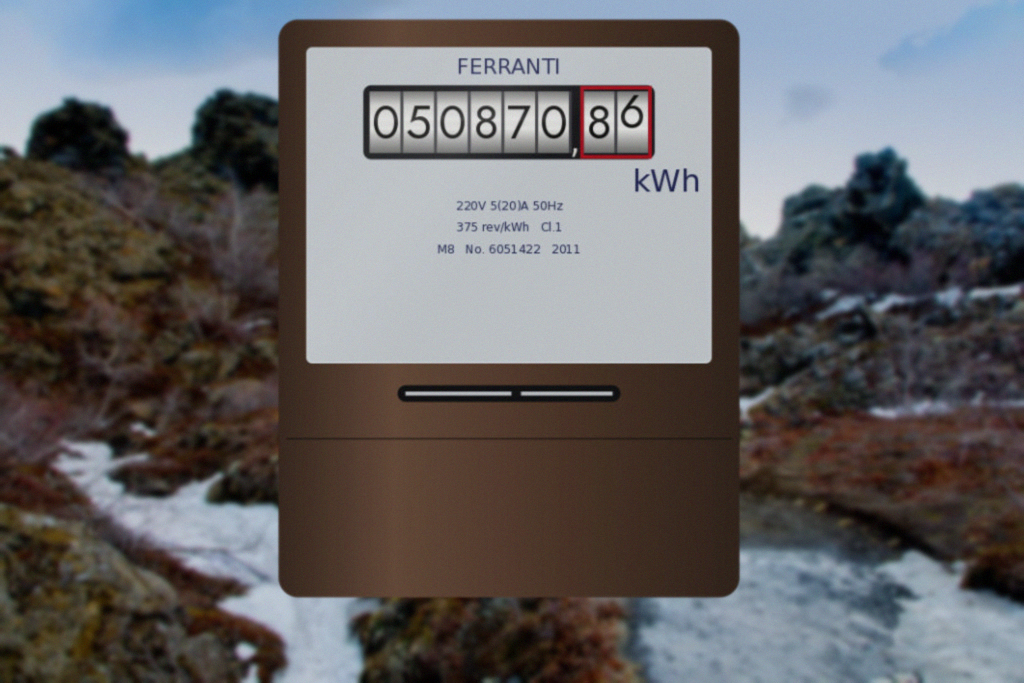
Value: 50870.86 kWh
